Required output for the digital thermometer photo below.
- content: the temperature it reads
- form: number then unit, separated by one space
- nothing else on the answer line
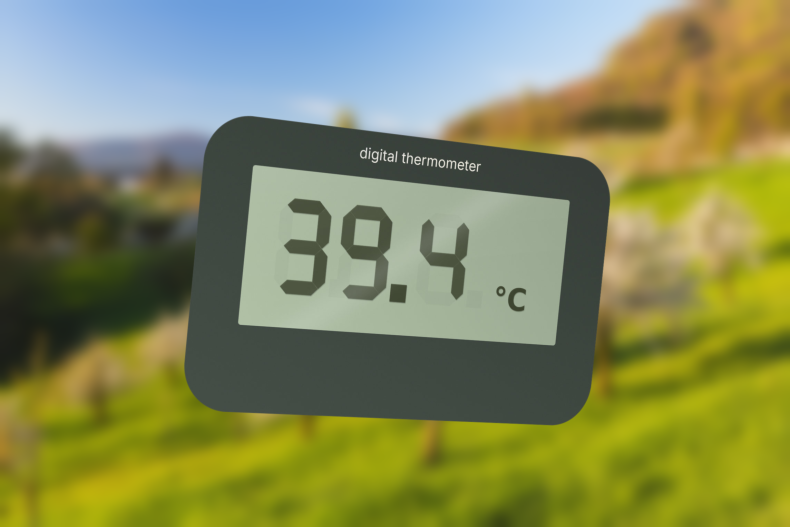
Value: 39.4 °C
